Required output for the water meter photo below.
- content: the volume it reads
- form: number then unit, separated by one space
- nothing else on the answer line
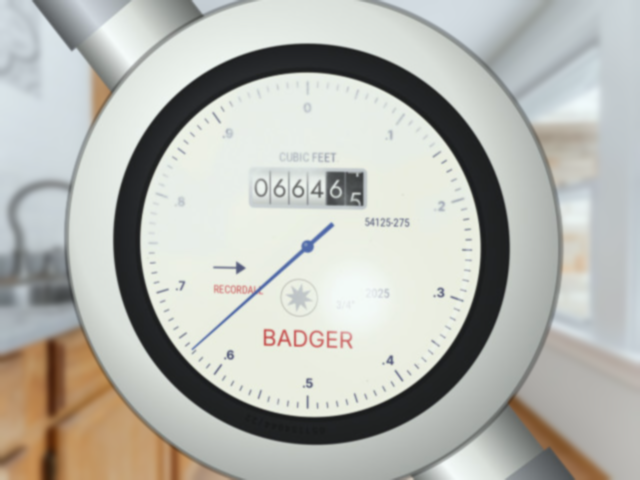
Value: 66464.63 ft³
